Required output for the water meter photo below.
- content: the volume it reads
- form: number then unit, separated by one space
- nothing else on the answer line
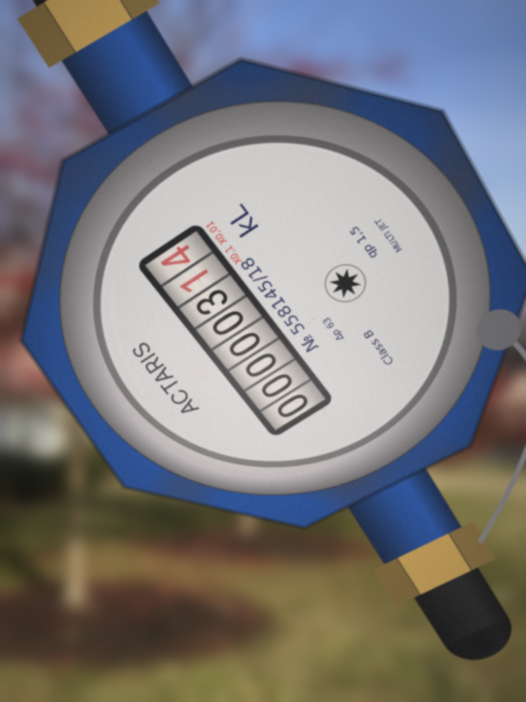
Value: 3.14 kL
